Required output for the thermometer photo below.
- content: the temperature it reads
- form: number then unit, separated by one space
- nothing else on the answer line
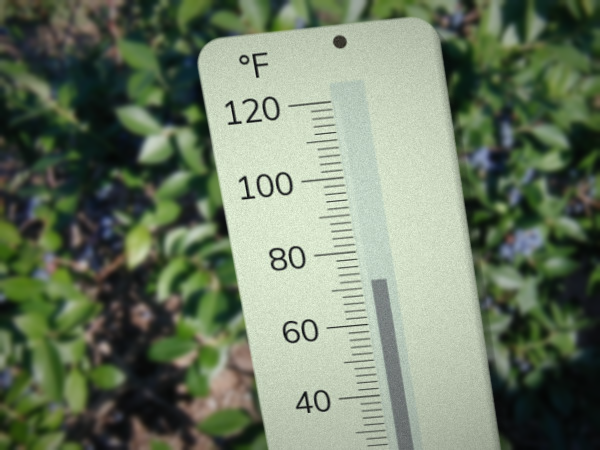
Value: 72 °F
